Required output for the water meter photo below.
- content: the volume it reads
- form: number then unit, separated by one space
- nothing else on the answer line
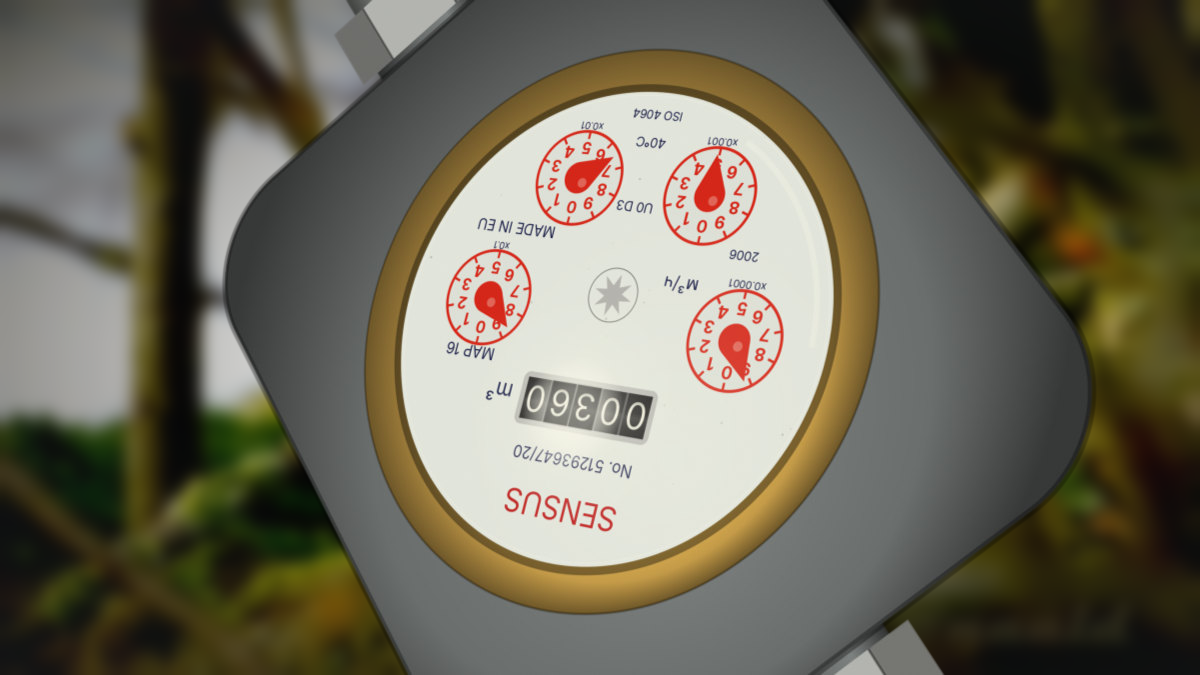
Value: 360.8649 m³
